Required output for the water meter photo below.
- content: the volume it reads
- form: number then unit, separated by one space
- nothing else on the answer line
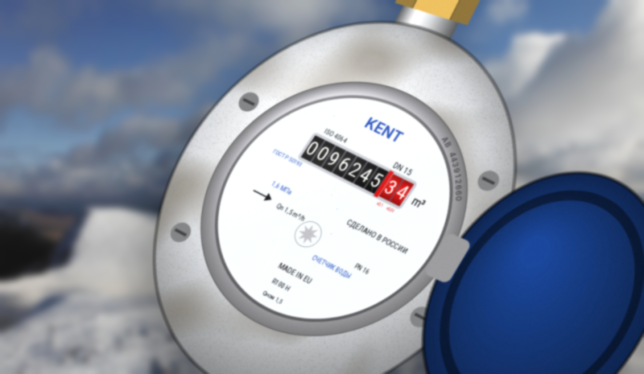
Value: 96245.34 m³
